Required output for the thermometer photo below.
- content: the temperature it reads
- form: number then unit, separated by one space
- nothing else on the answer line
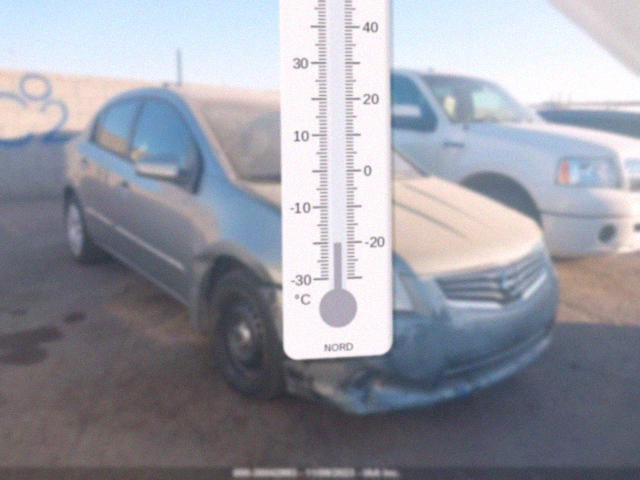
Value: -20 °C
